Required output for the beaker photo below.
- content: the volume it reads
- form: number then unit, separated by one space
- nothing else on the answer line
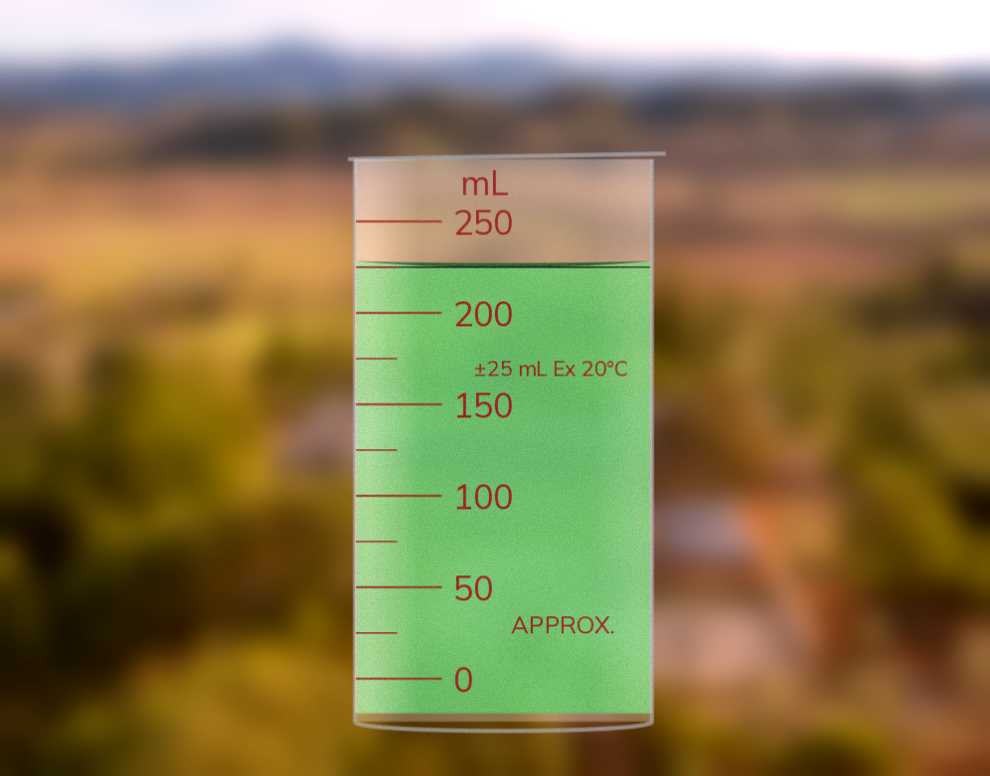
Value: 225 mL
